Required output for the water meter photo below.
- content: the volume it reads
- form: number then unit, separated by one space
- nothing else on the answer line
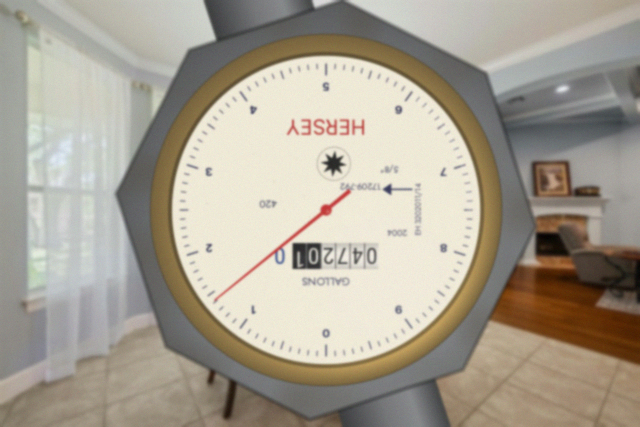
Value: 472011.4 gal
